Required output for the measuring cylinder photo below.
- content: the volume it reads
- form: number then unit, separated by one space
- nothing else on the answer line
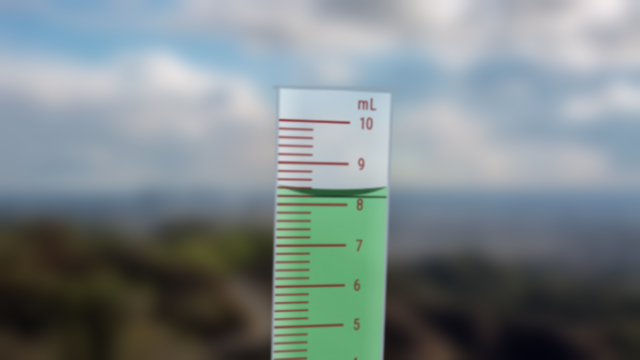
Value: 8.2 mL
